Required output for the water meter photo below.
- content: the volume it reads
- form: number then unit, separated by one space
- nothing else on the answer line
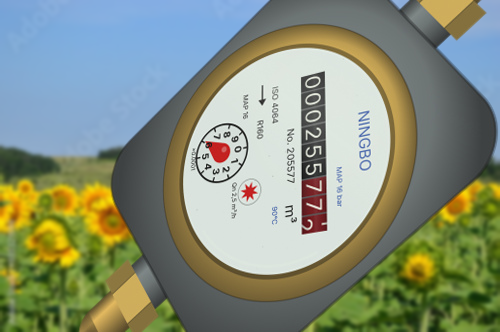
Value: 255.7716 m³
